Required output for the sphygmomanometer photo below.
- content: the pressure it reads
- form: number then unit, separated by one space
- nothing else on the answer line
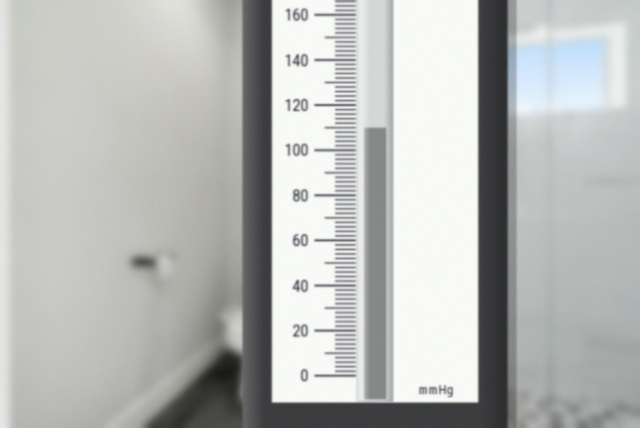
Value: 110 mmHg
